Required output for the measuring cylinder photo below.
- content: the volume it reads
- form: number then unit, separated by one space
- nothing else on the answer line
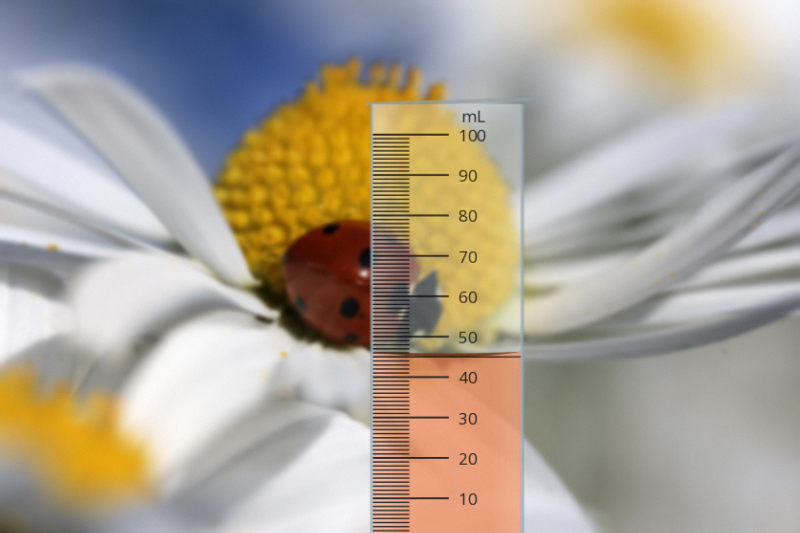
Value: 45 mL
